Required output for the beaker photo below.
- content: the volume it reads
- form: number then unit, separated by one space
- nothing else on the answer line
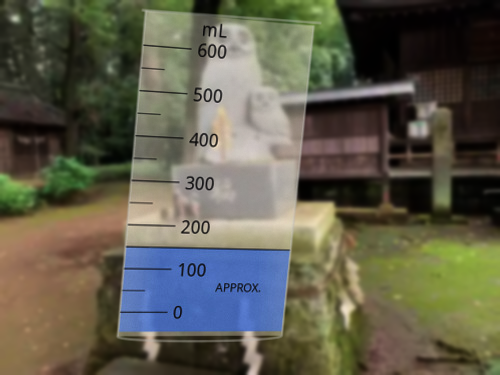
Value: 150 mL
